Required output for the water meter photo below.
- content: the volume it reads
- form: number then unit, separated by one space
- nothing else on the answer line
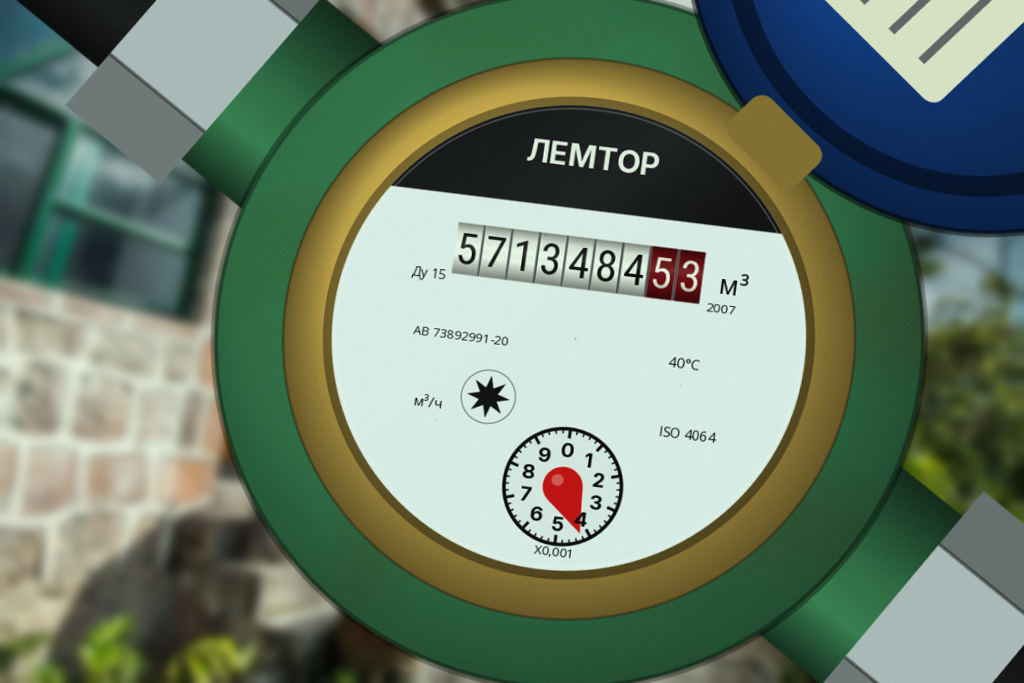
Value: 5713484.534 m³
